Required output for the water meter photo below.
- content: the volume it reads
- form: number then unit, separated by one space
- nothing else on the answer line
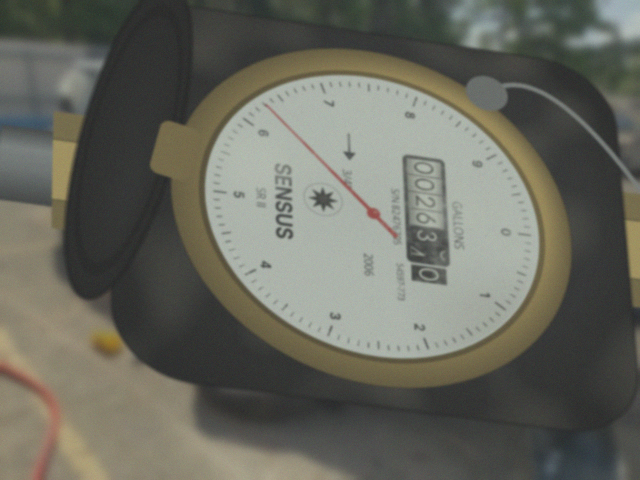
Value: 26336.3 gal
